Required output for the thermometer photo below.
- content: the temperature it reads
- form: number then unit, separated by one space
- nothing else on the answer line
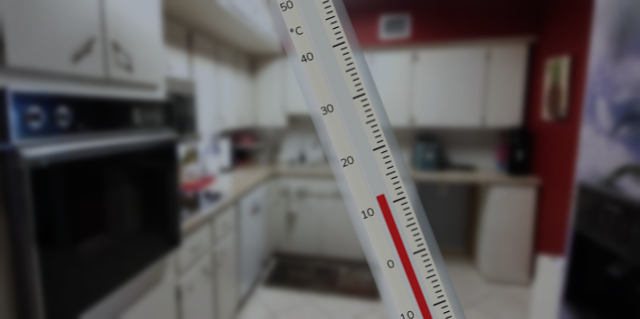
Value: 12 °C
